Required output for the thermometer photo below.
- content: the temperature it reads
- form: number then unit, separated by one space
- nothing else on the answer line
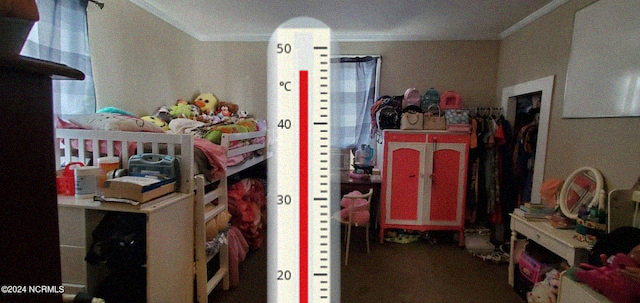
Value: 47 °C
